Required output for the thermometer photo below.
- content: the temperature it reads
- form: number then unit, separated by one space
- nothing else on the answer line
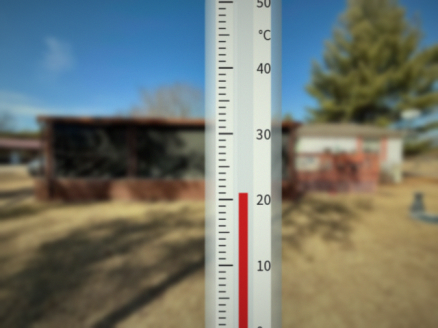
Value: 21 °C
